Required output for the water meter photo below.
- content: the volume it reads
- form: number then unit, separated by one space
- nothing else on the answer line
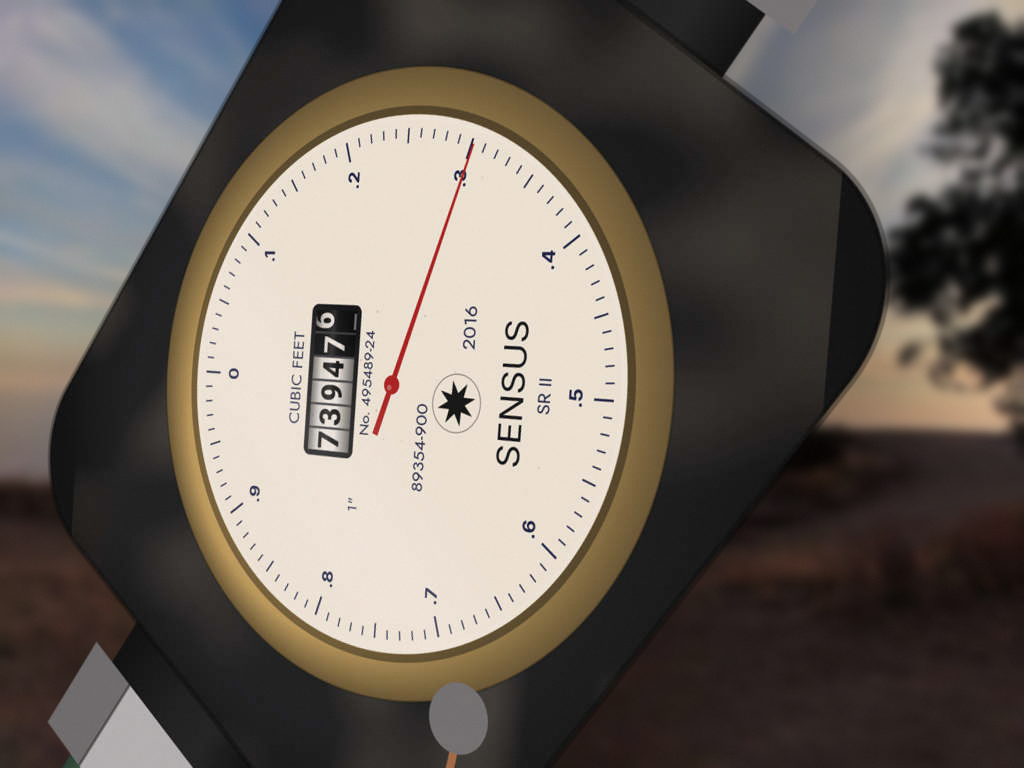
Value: 739476.30 ft³
